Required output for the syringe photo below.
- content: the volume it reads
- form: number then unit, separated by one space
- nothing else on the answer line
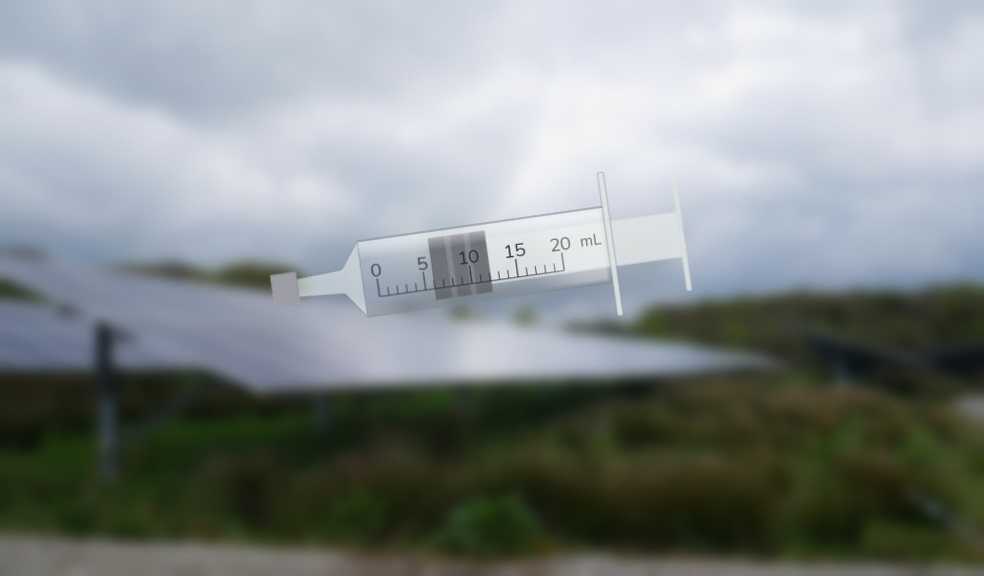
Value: 6 mL
